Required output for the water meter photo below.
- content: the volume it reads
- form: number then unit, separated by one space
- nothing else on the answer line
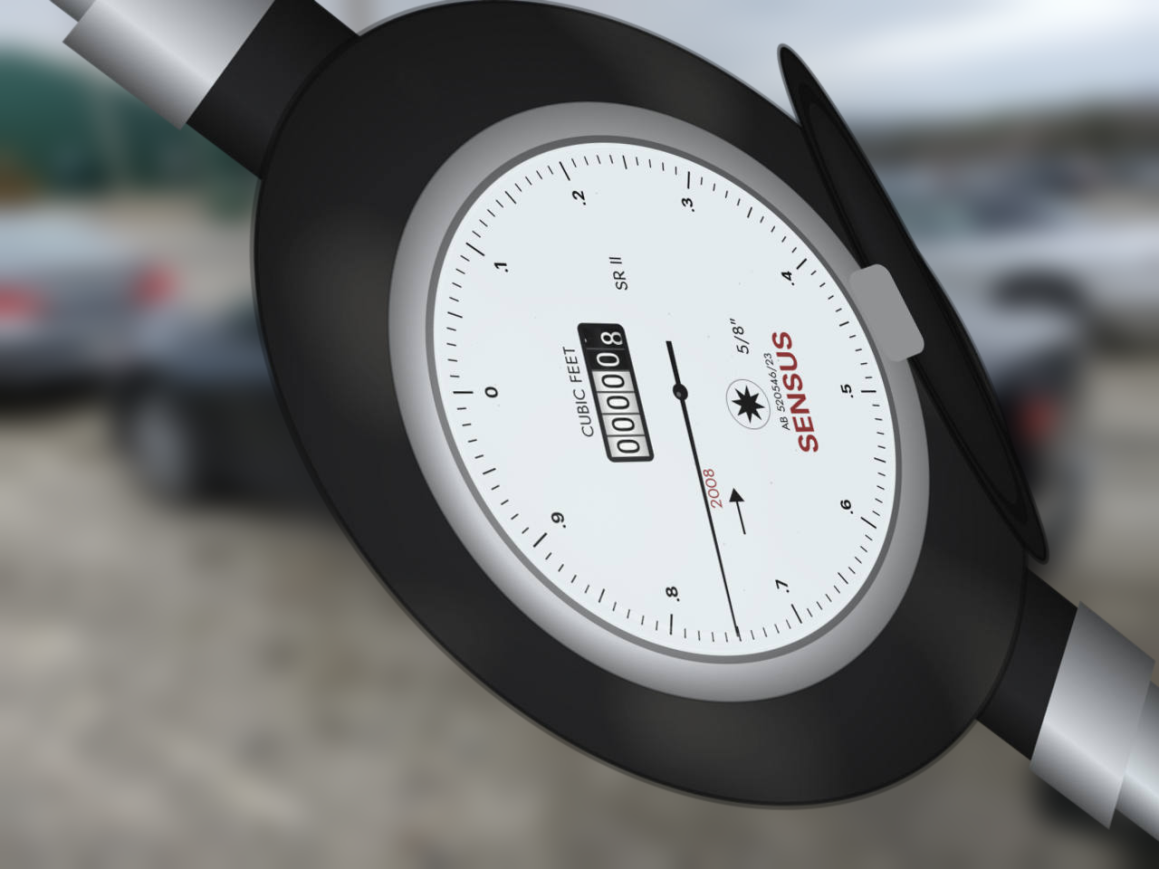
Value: 7.75 ft³
